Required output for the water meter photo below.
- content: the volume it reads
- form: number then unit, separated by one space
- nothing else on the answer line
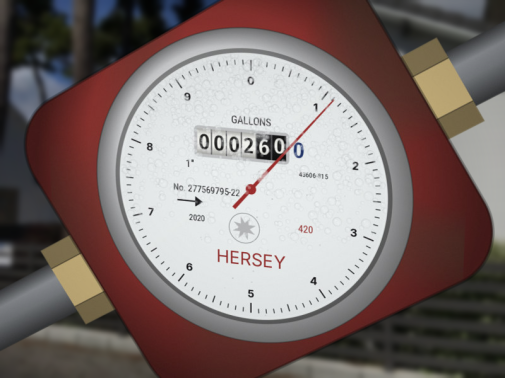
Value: 2601.1 gal
